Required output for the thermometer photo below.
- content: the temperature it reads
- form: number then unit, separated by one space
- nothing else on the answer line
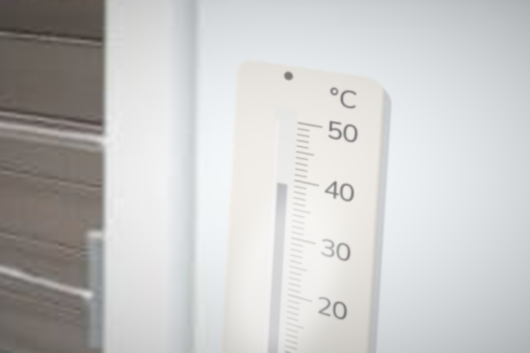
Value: 39 °C
